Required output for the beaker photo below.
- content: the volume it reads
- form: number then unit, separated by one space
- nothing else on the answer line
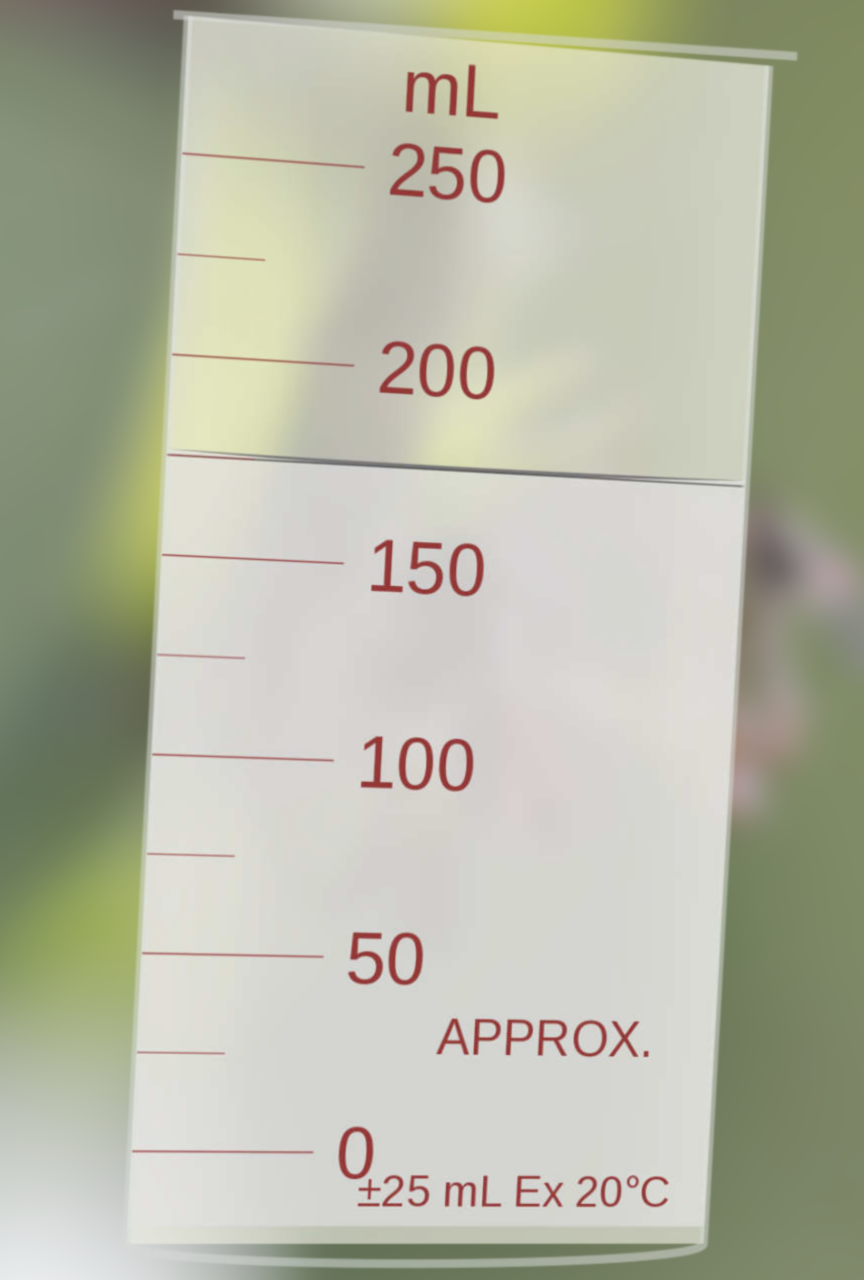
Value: 175 mL
